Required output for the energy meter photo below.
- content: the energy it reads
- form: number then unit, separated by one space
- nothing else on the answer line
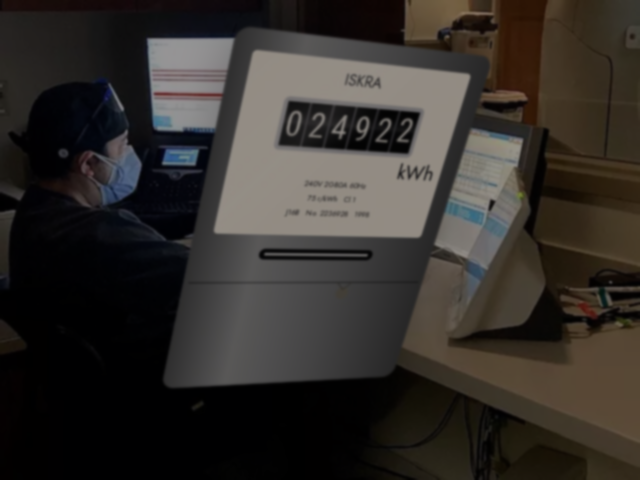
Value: 24922 kWh
